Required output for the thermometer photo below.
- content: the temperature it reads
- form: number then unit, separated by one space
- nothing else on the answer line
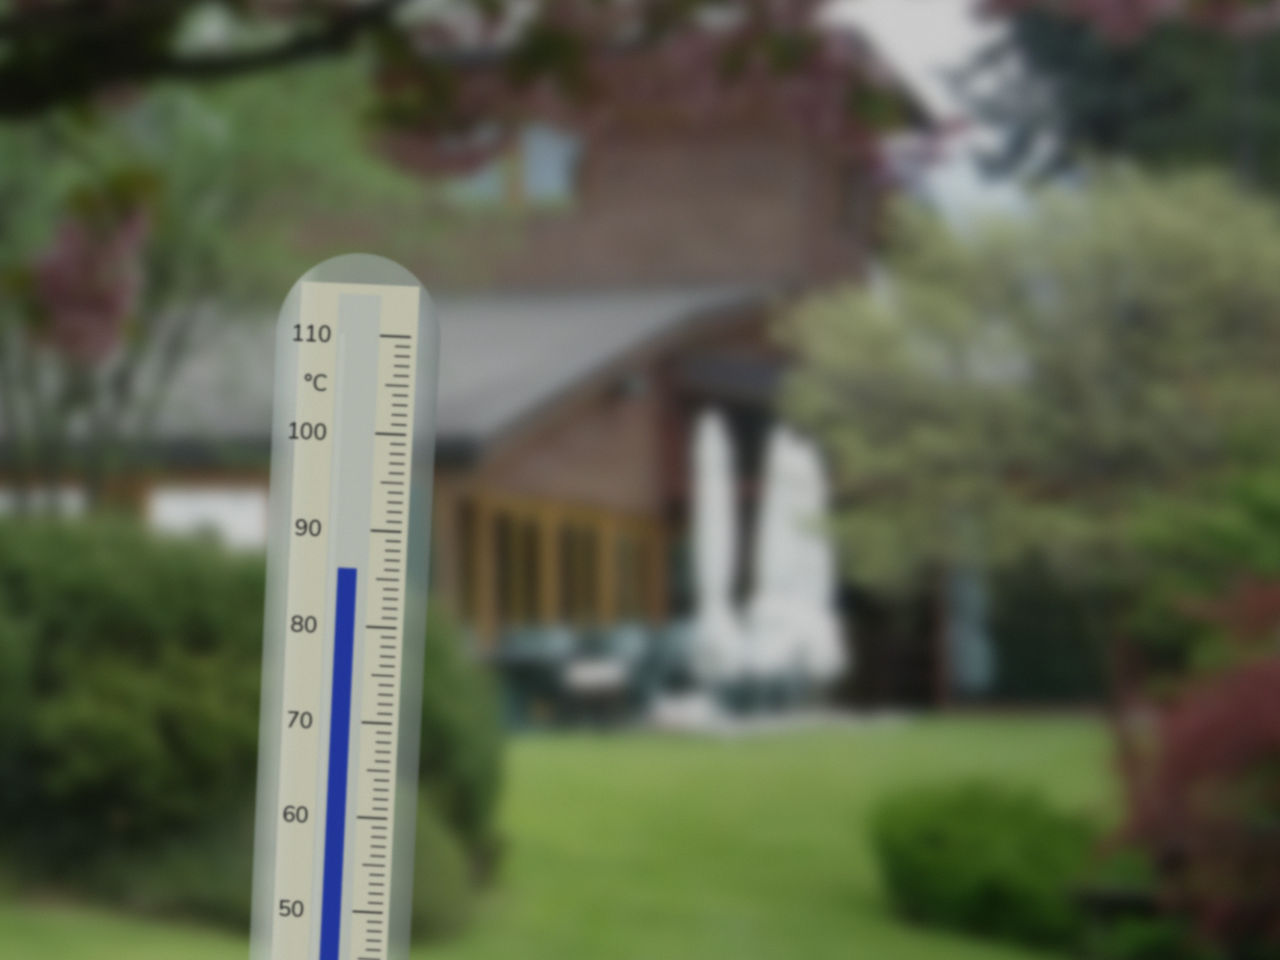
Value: 86 °C
